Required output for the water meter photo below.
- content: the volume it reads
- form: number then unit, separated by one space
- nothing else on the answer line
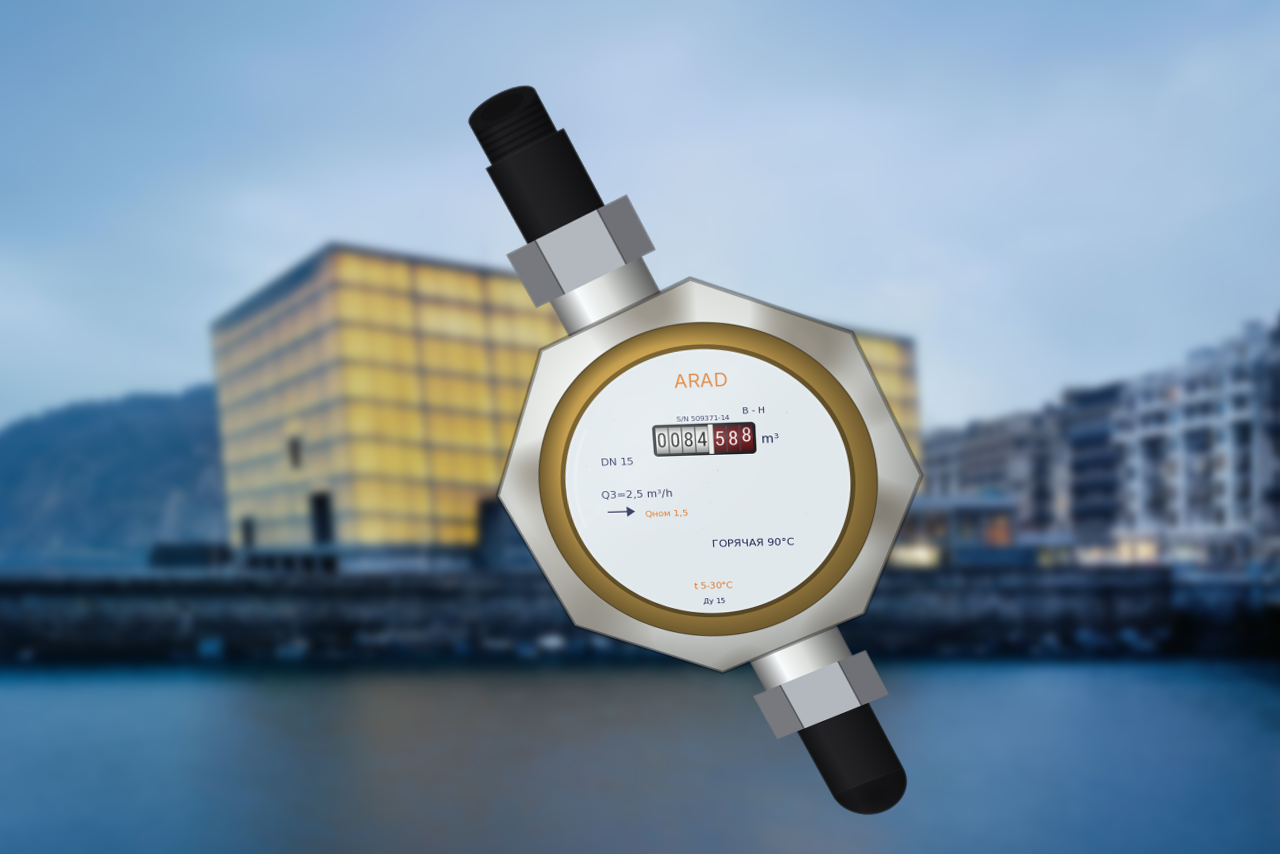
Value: 84.588 m³
